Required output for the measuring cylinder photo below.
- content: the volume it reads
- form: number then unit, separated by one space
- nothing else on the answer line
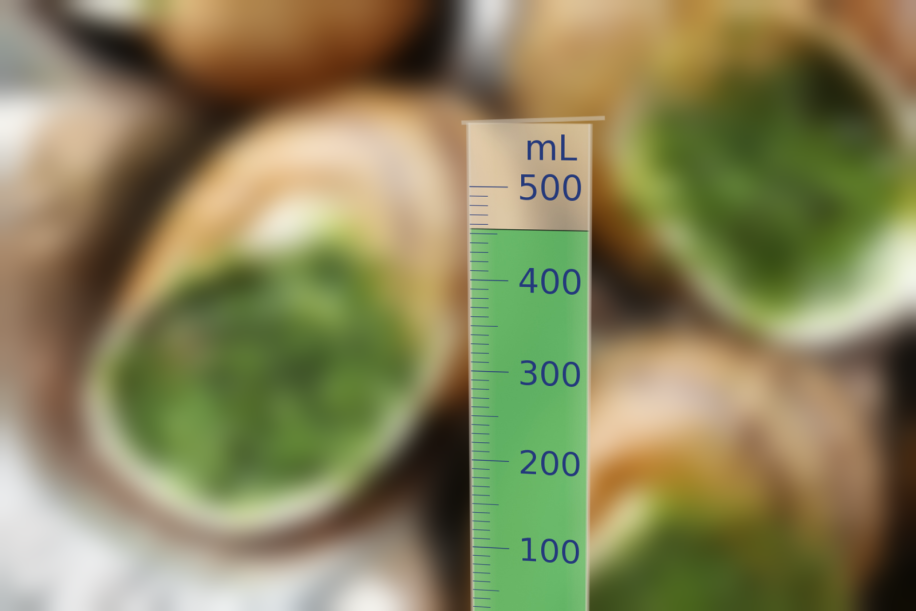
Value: 455 mL
